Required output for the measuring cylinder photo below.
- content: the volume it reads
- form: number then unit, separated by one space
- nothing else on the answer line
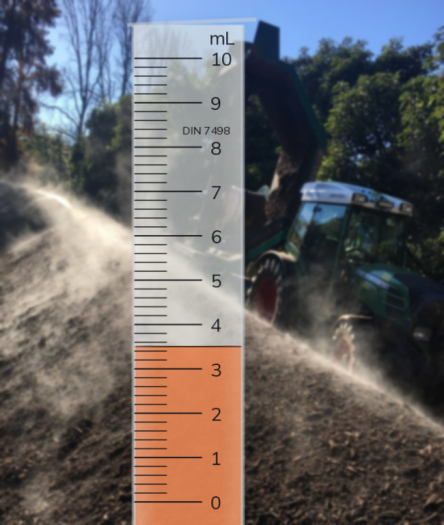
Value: 3.5 mL
